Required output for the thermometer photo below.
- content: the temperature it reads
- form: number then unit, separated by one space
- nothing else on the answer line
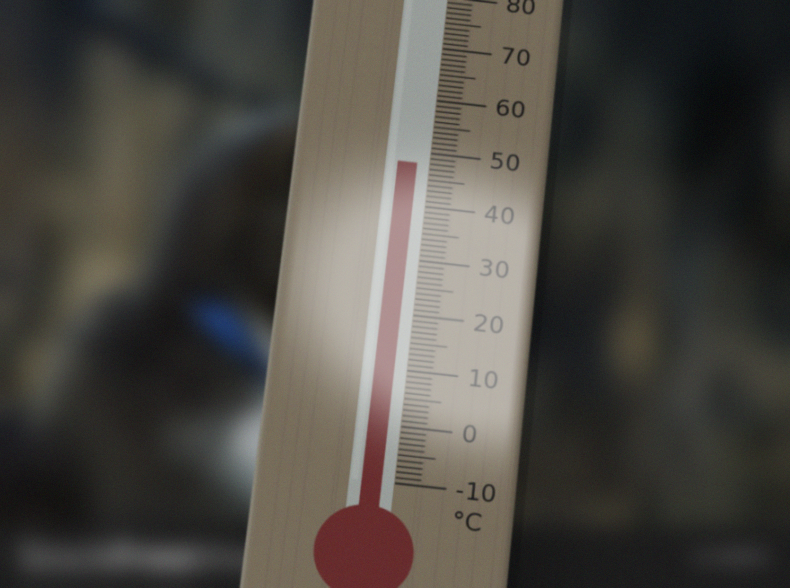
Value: 48 °C
